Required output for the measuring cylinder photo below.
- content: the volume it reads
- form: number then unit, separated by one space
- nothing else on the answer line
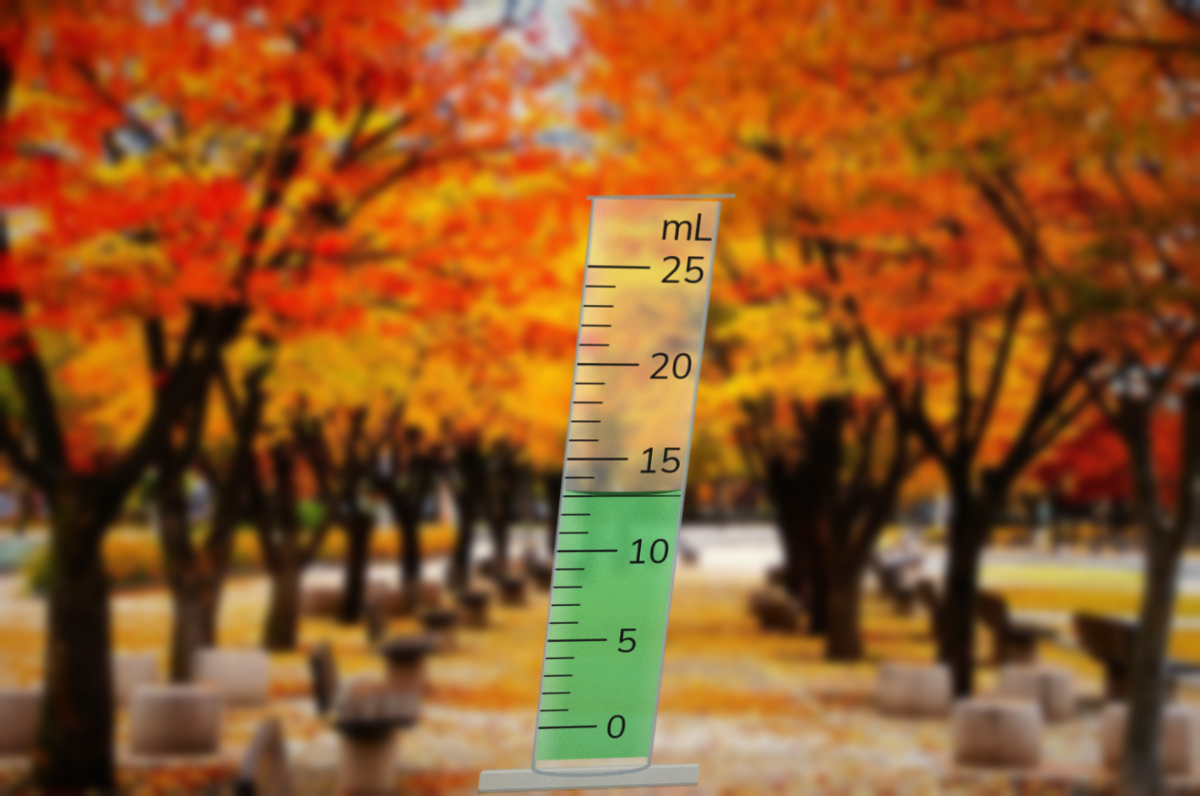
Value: 13 mL
